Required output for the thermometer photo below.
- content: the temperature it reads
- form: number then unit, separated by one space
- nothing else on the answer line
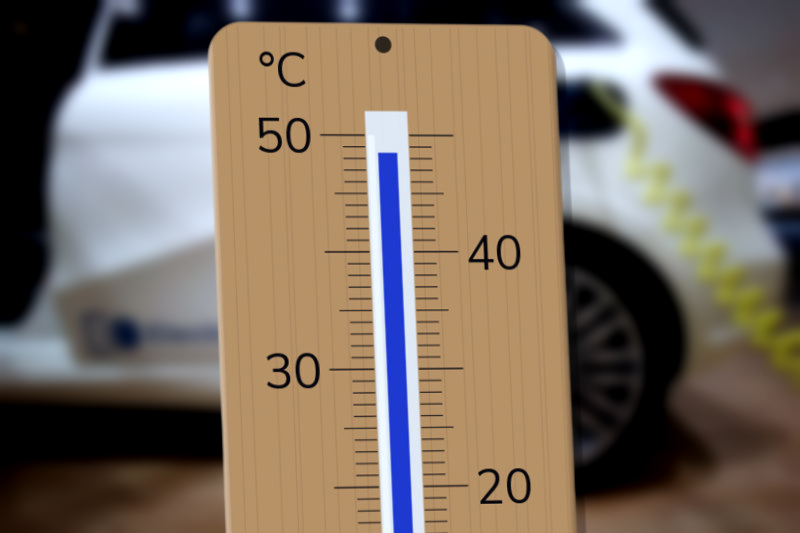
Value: 48.5 °C
